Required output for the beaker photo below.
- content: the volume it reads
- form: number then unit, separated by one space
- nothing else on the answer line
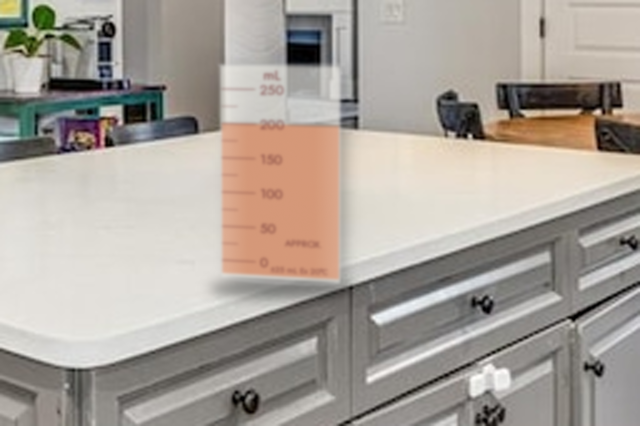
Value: 200 mL
